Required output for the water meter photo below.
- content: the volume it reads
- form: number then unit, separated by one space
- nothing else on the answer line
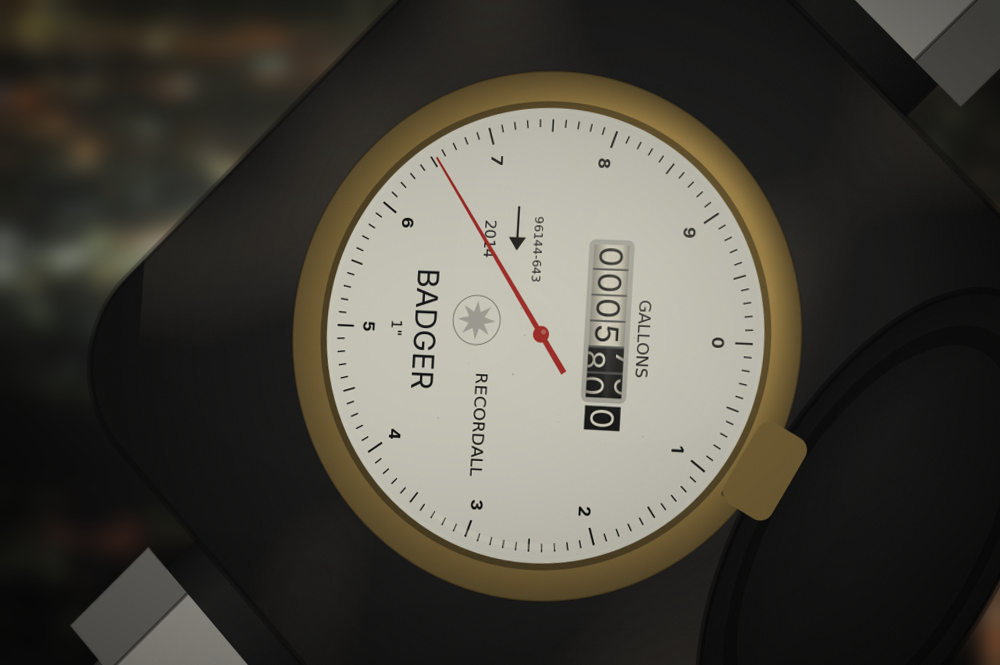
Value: 5796.5 gal
